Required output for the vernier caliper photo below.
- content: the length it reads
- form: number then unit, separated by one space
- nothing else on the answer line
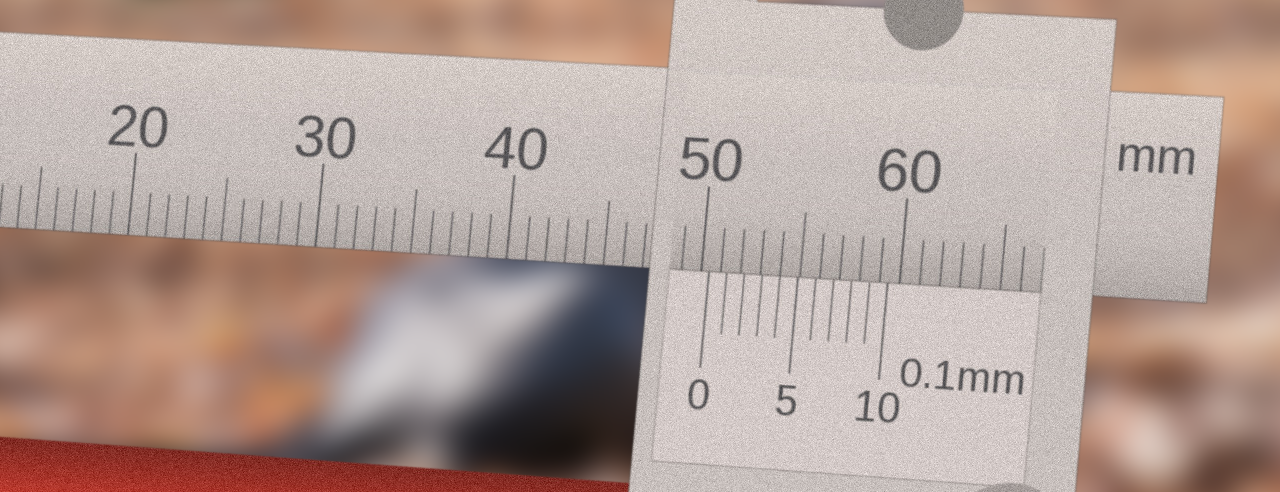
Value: 50.4 mm
